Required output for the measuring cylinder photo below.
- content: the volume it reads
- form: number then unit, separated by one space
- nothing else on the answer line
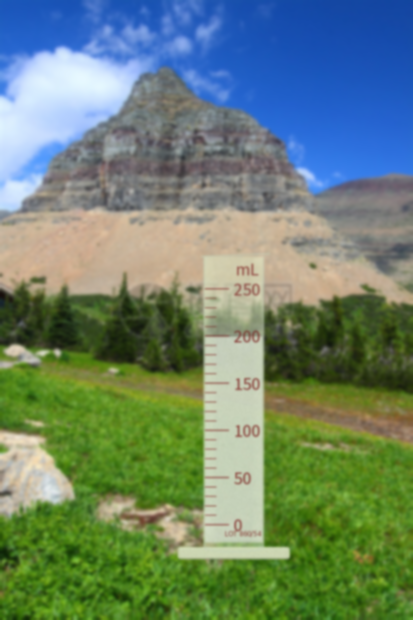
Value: 200 mL
